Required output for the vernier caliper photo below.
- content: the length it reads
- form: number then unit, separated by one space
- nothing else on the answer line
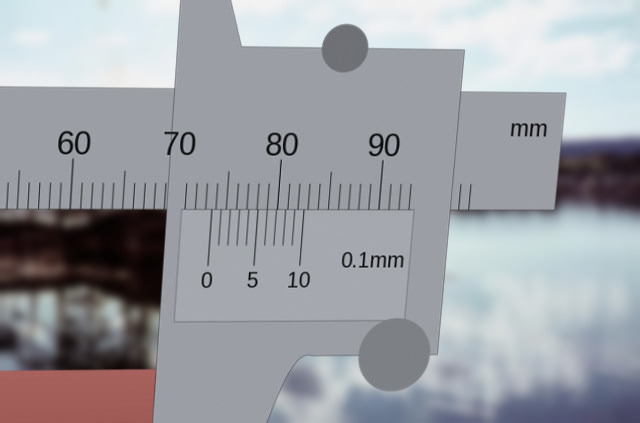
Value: 73.6 mm
